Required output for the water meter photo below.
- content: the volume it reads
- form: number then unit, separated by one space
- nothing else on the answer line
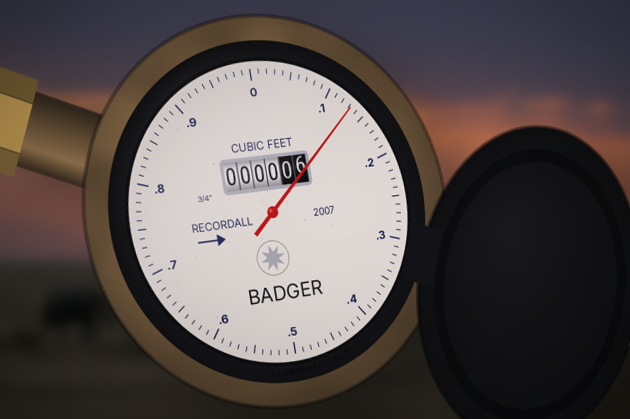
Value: 6.13 ft³
